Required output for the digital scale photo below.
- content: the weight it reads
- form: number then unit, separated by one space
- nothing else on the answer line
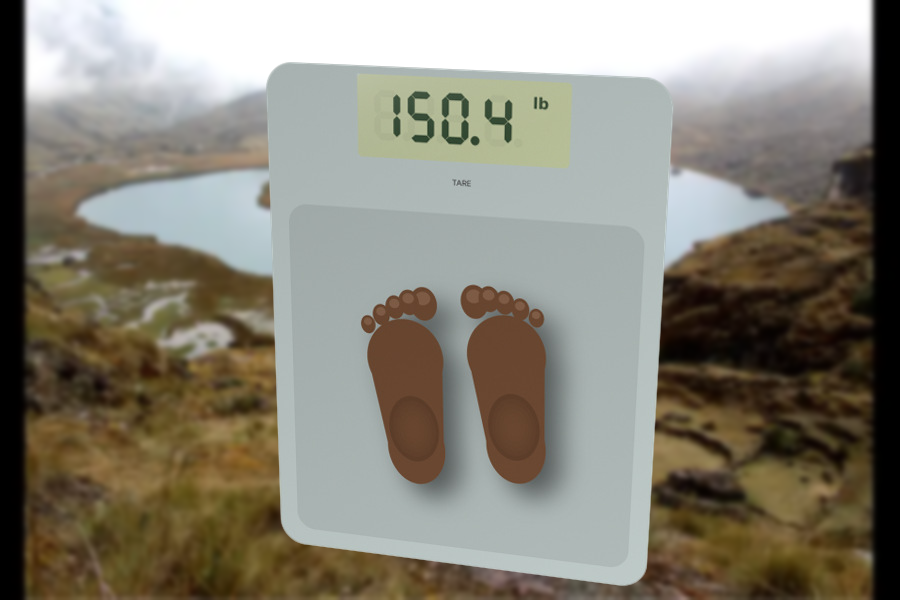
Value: 150.4 lb
